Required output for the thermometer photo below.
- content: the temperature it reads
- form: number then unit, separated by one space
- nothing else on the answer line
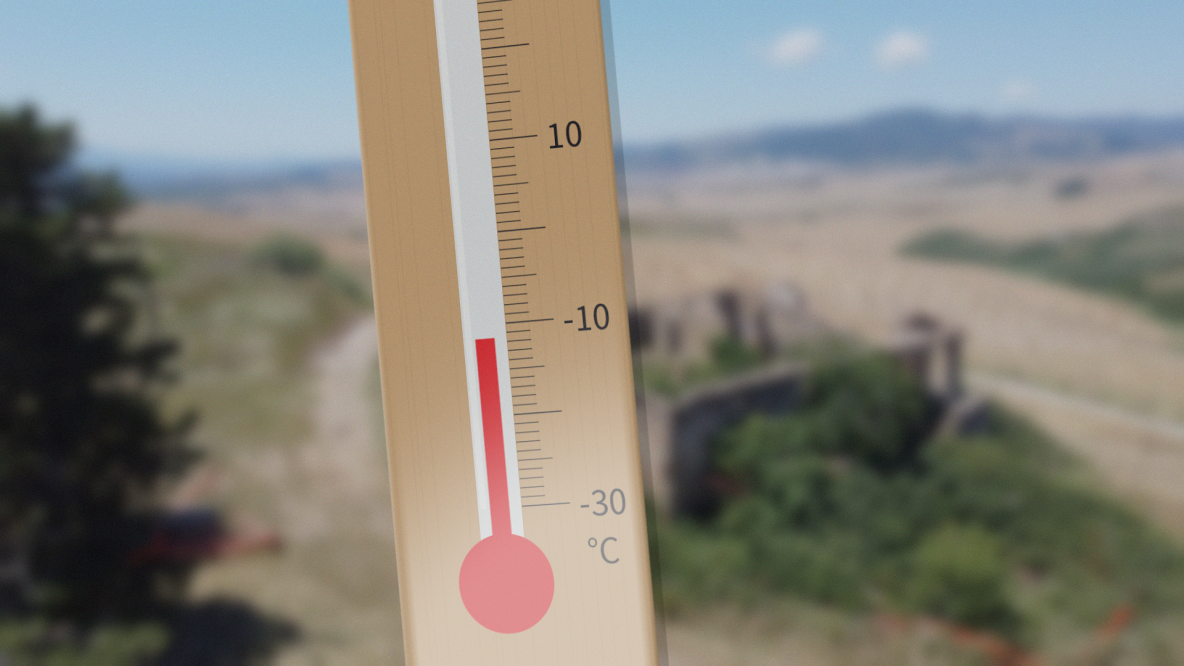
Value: -11.5 °C
